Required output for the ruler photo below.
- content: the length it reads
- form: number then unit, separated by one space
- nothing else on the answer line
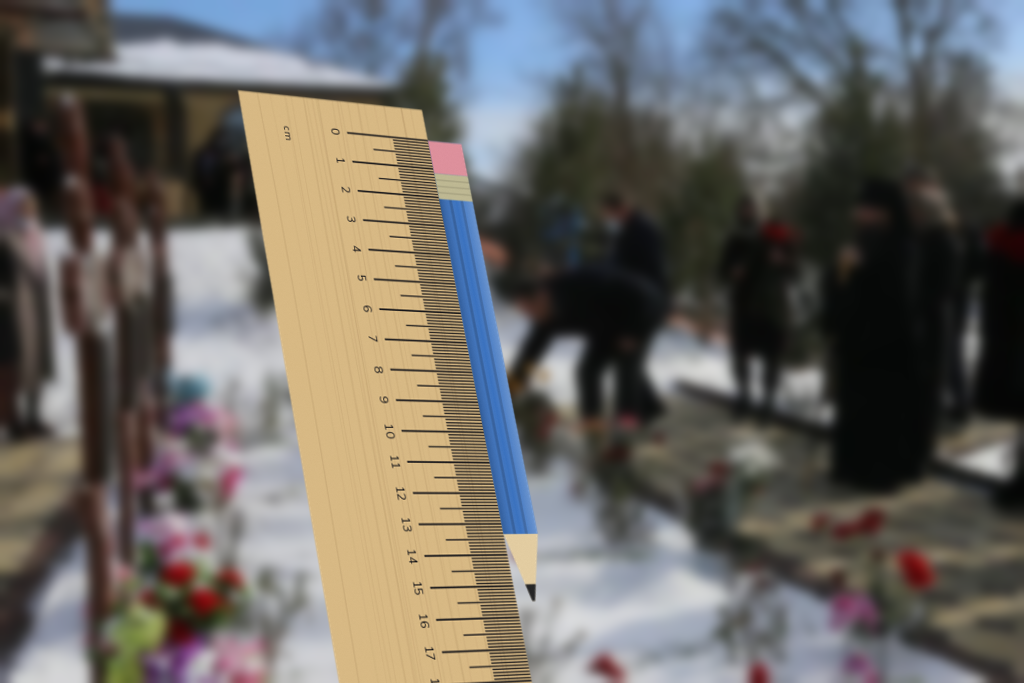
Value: 15.5 cm
